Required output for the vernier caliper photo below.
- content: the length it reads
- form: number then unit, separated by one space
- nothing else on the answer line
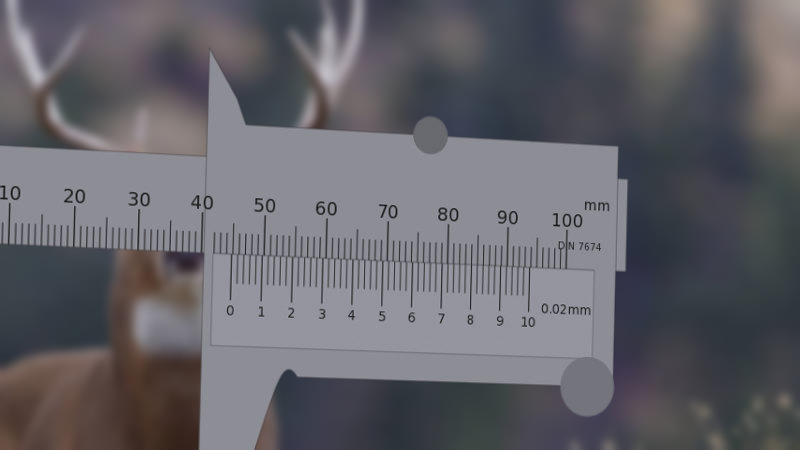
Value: 44.8 mm
